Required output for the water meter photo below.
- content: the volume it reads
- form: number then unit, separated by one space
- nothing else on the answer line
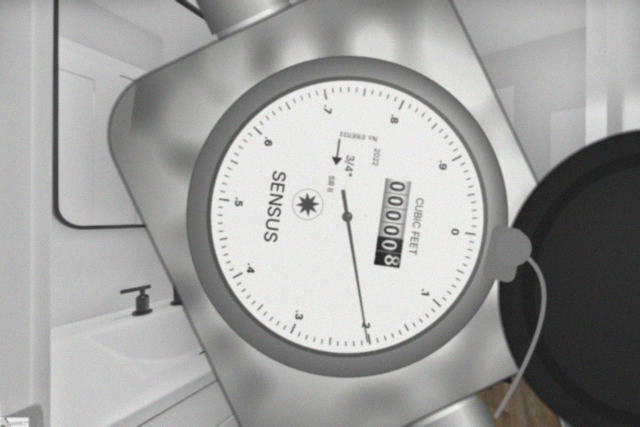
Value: 8.20 ft³
